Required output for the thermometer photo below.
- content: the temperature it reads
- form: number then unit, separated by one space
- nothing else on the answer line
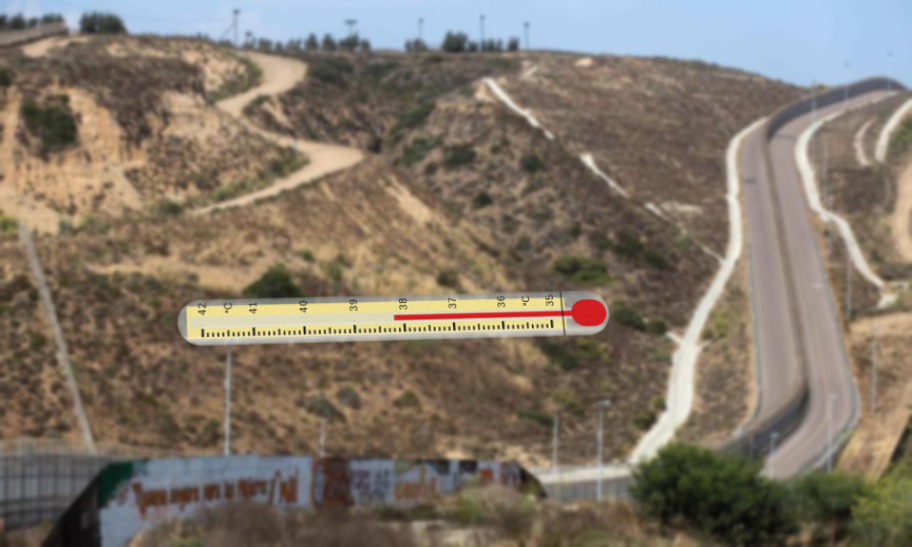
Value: 38.2 °C
